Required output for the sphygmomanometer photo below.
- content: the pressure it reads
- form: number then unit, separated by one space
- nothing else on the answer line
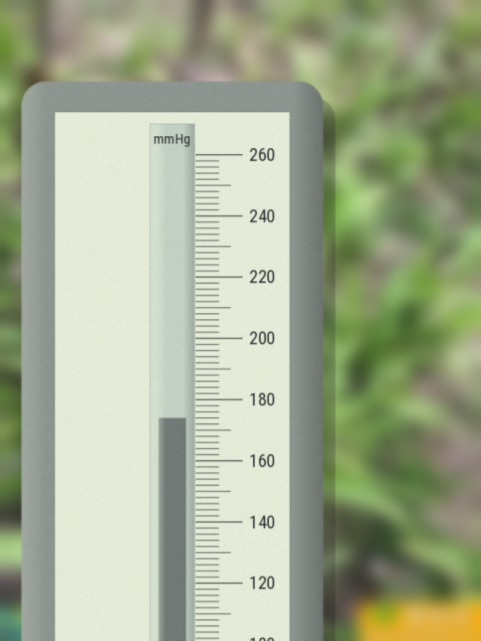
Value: 174 mmHg
